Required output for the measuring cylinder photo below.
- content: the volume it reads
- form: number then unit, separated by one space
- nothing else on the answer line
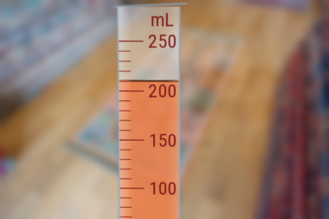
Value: 210 mL
